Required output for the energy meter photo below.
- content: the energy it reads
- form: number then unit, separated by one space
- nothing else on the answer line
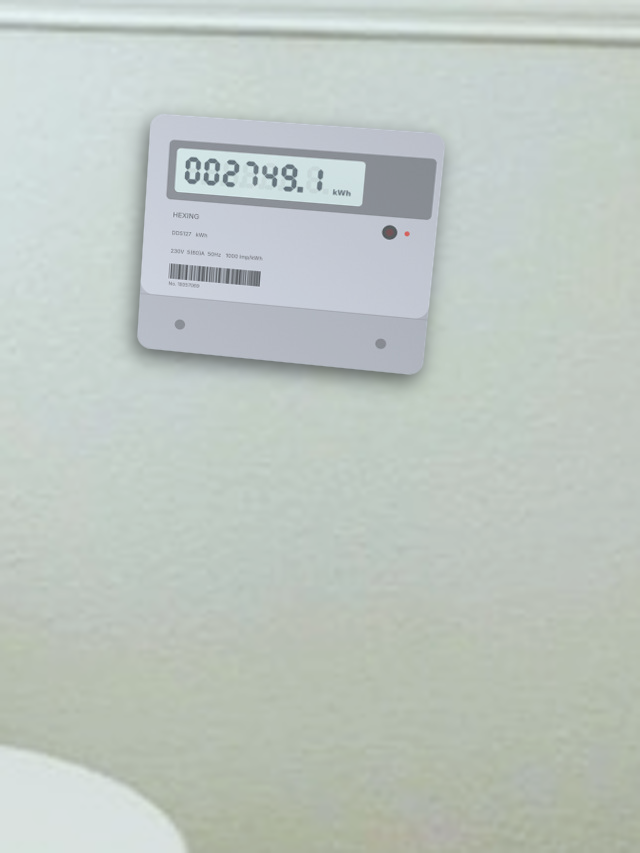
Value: 2749.1 kWh
